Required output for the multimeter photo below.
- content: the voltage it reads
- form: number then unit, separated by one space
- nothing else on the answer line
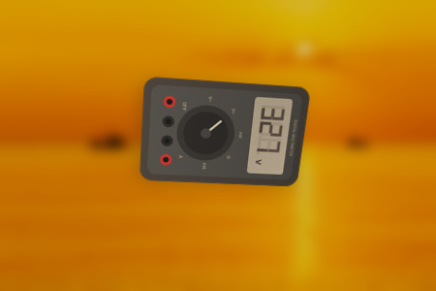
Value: 327 V
